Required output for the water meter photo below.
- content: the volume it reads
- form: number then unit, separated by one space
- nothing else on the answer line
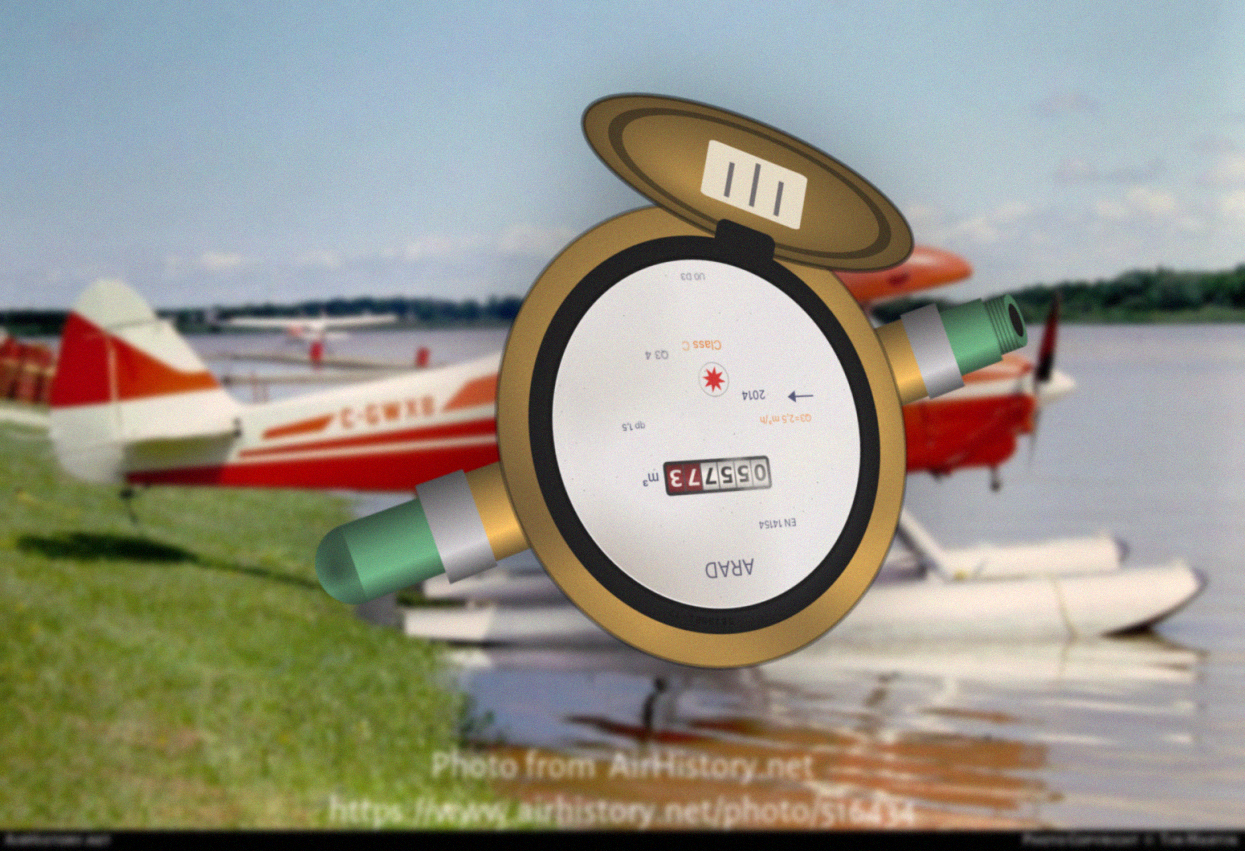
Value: 557.73 m³
